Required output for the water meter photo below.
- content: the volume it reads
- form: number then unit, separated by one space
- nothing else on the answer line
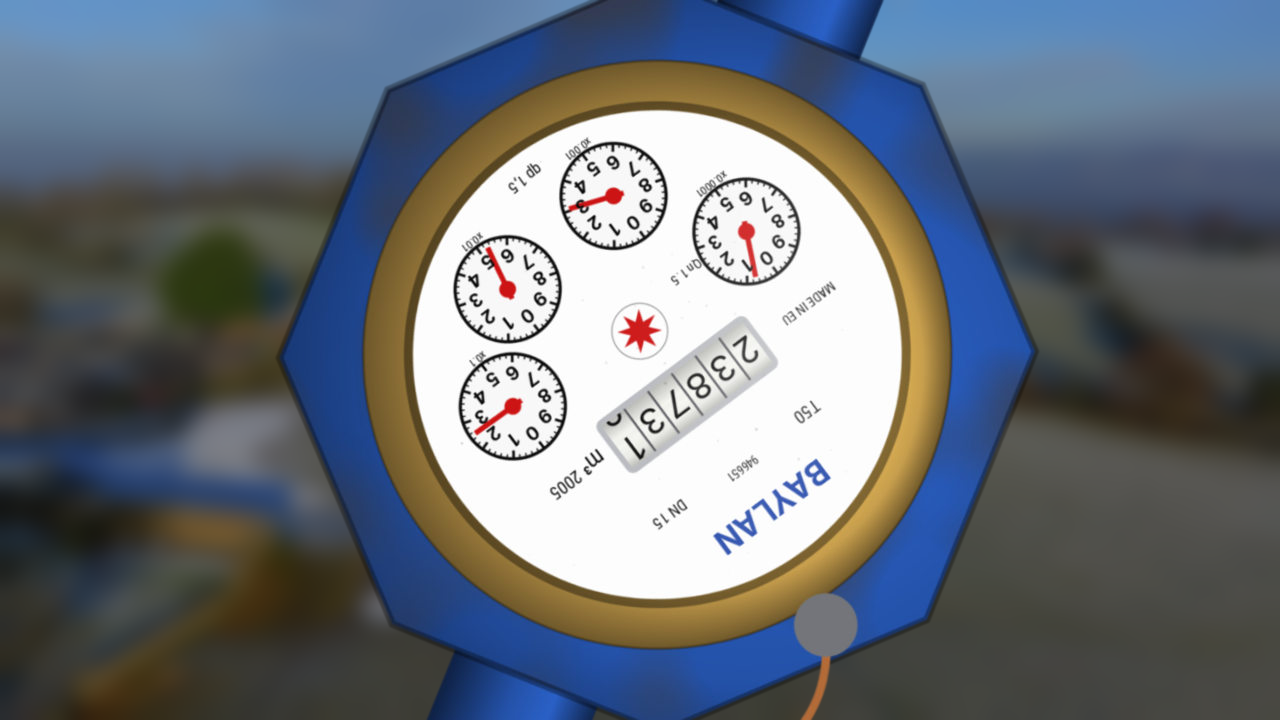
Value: 238731.2530 m³
